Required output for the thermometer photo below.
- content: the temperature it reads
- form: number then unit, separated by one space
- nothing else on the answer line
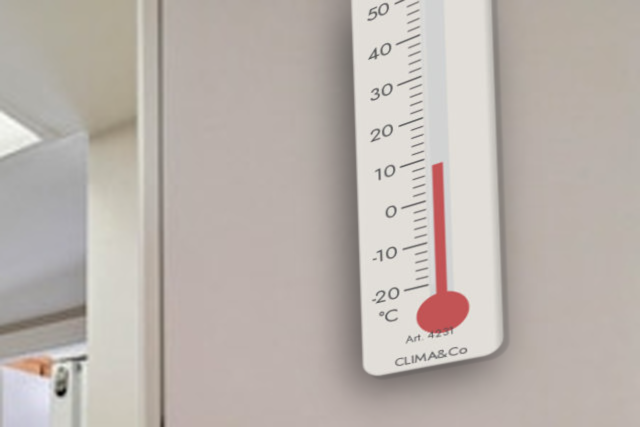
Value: 8 °C
